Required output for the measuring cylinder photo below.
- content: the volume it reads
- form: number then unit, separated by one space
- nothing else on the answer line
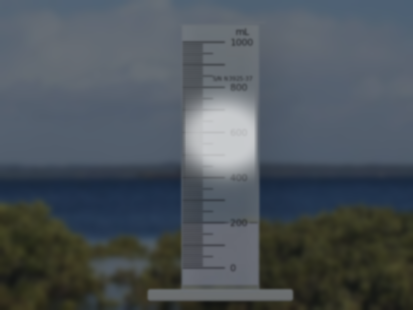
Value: 200 mL
